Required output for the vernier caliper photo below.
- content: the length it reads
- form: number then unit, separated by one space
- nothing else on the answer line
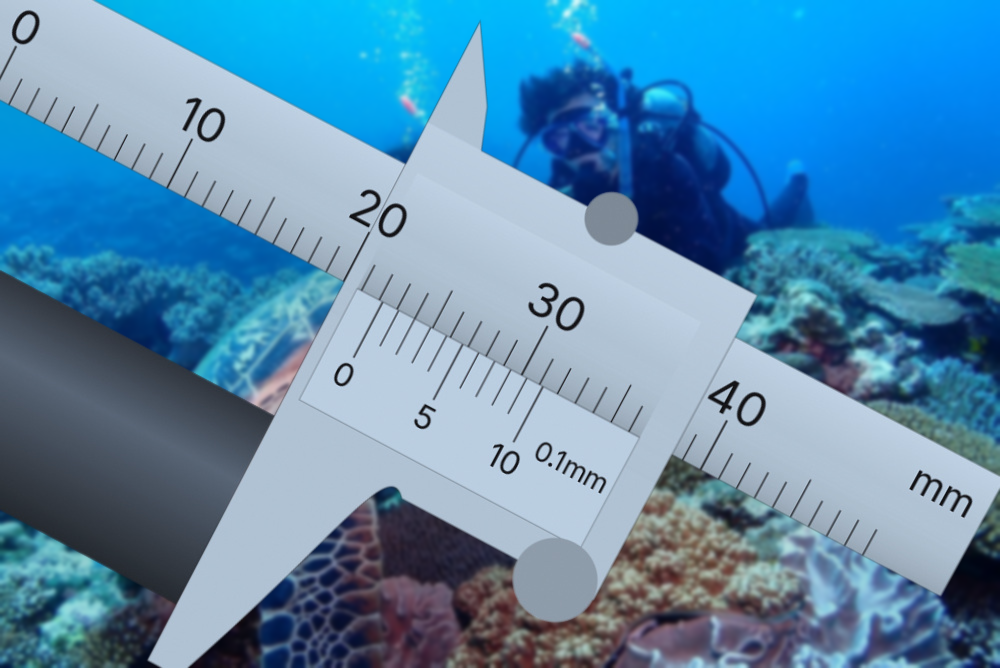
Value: 22.2 mm
